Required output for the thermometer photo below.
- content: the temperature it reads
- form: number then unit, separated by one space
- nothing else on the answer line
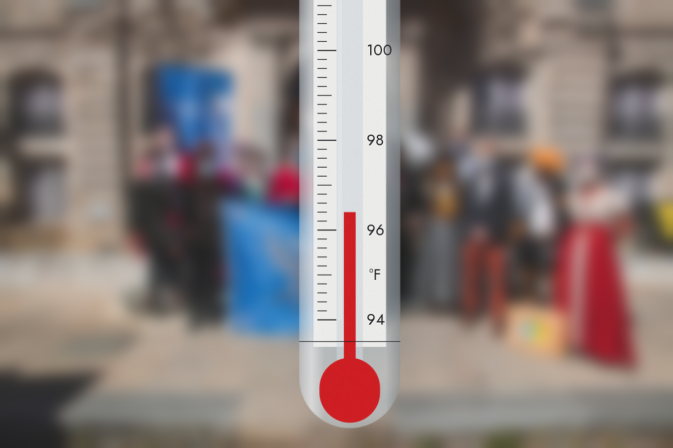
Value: 96.4 °F
